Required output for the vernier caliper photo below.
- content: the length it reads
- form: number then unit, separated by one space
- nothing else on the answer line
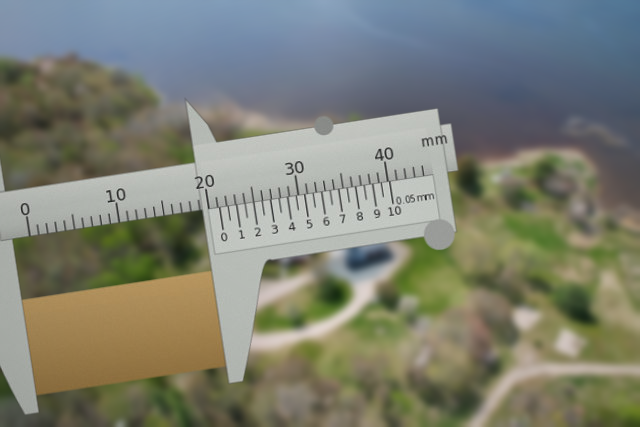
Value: 21.2 mm
